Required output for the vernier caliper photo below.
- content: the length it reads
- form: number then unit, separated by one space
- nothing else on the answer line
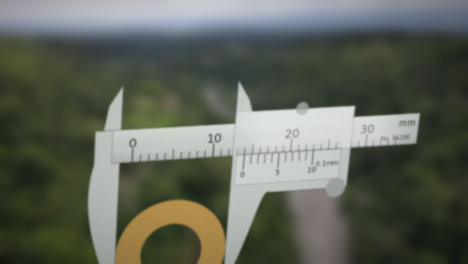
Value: 14.0 mm
